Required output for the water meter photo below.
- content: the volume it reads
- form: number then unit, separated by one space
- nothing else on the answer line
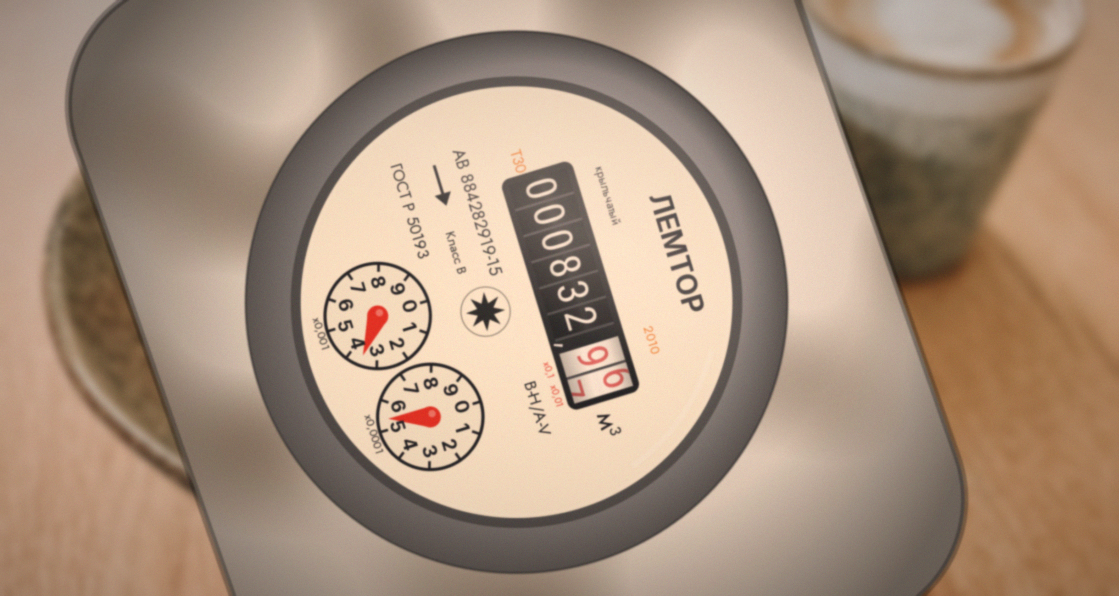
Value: 832.9635 m³
